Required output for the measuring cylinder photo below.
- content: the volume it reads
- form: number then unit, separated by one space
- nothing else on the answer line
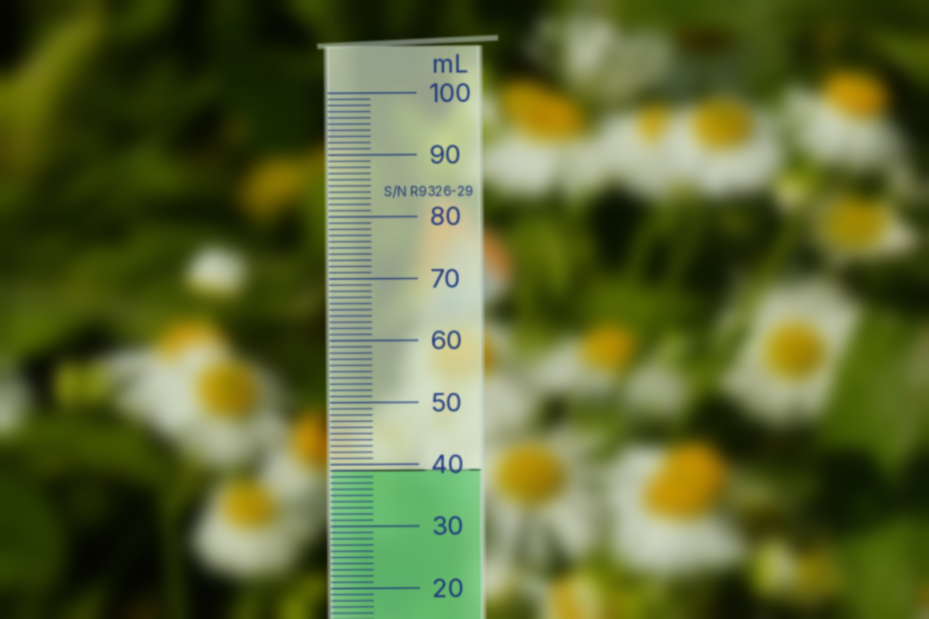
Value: 39 mL
